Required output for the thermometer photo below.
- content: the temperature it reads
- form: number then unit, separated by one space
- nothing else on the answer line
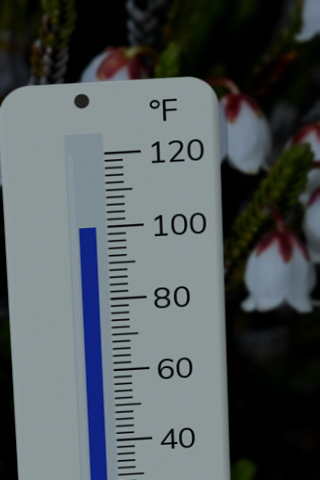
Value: 100 °F
